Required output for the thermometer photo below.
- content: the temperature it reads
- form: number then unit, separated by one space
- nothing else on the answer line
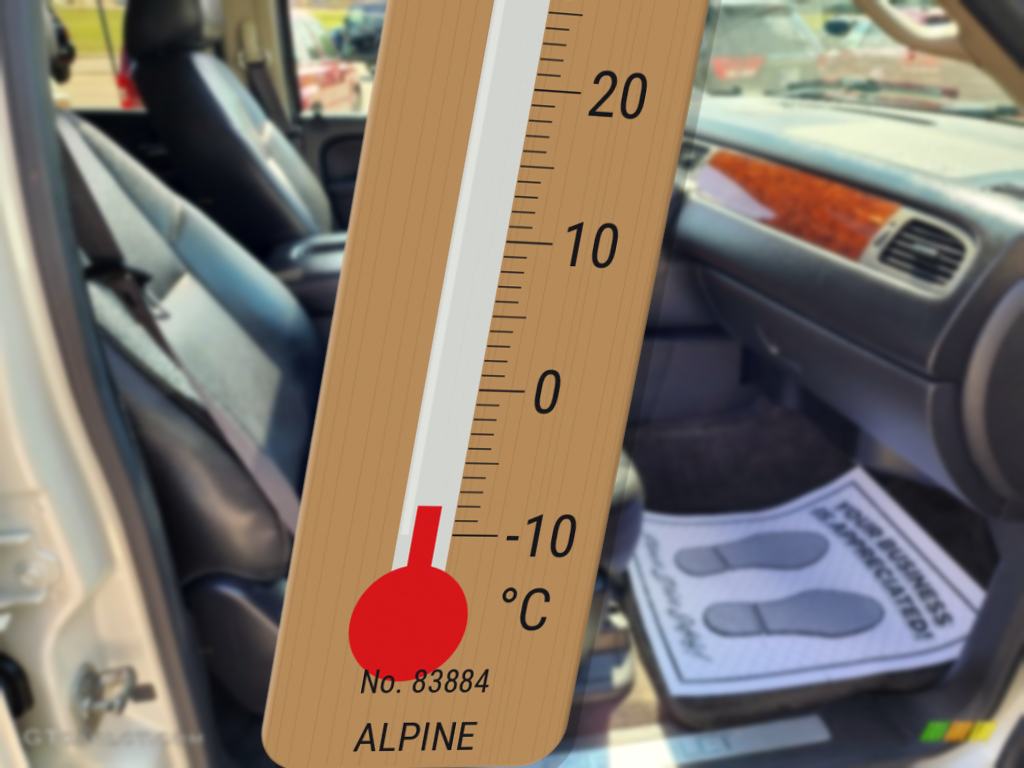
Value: -8 °C
